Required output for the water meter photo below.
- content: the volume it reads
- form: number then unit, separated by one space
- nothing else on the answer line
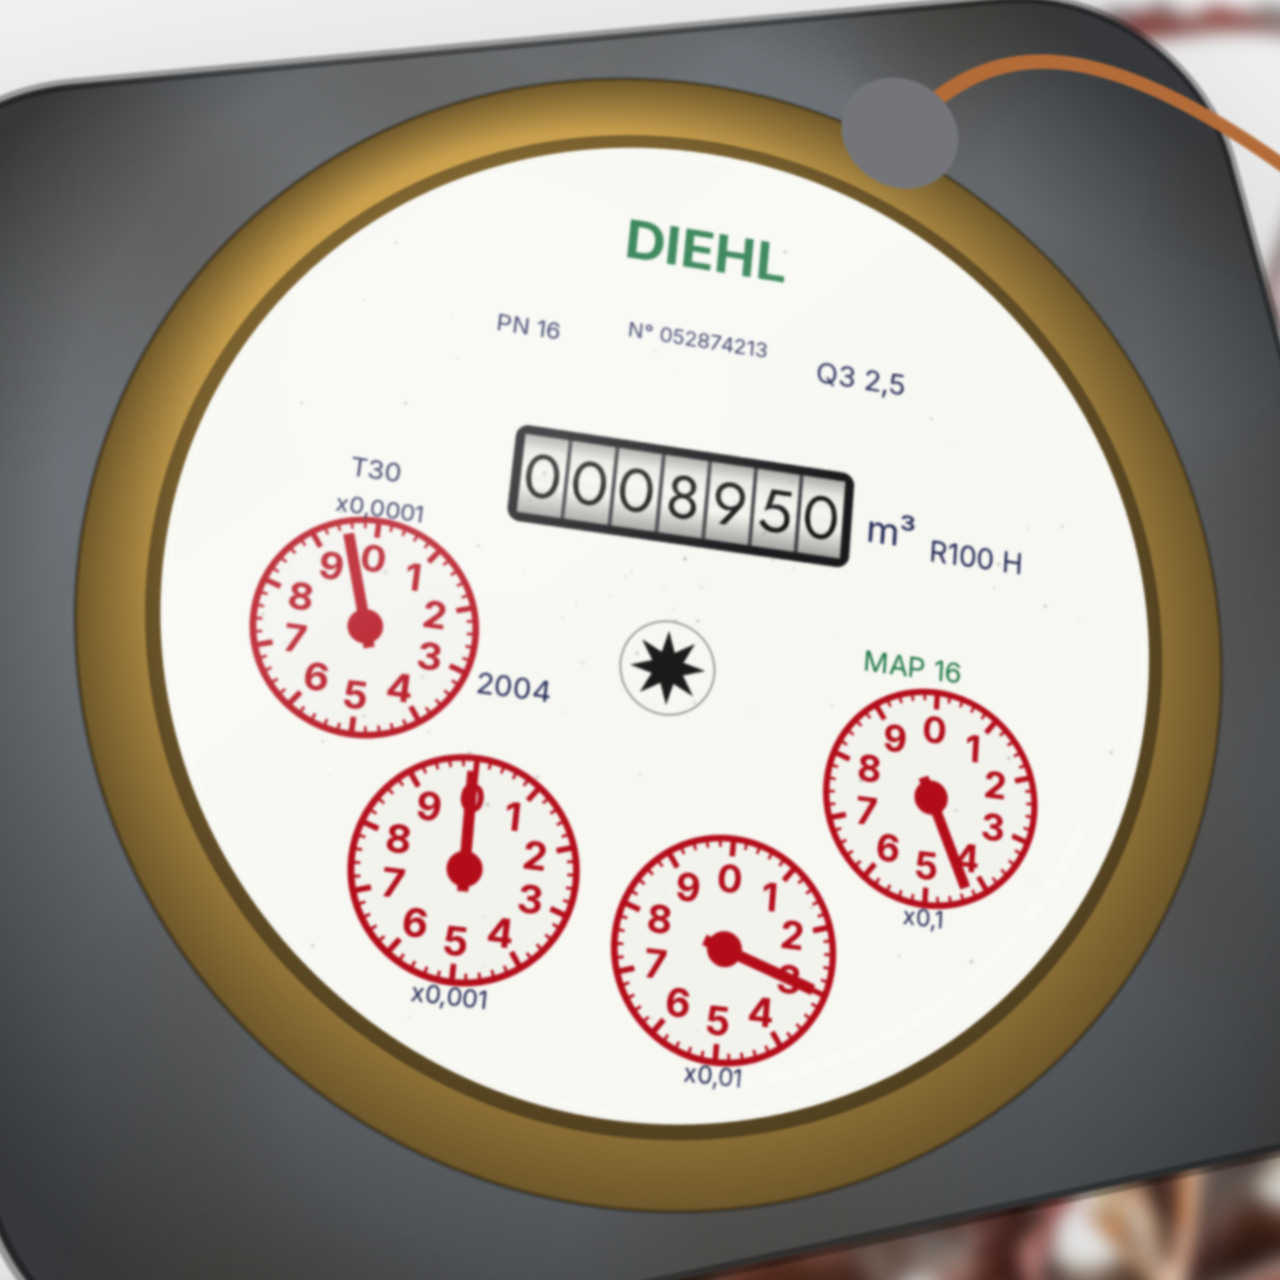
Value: 8950.4299 m³
